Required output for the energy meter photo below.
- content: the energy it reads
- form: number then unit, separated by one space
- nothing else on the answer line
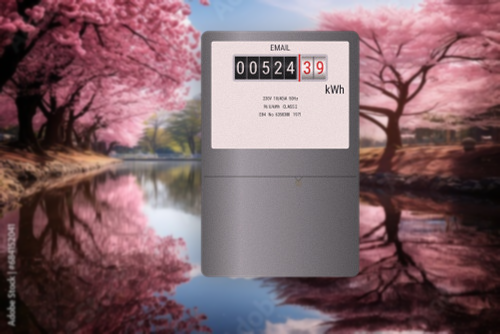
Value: 524.39 kWh
